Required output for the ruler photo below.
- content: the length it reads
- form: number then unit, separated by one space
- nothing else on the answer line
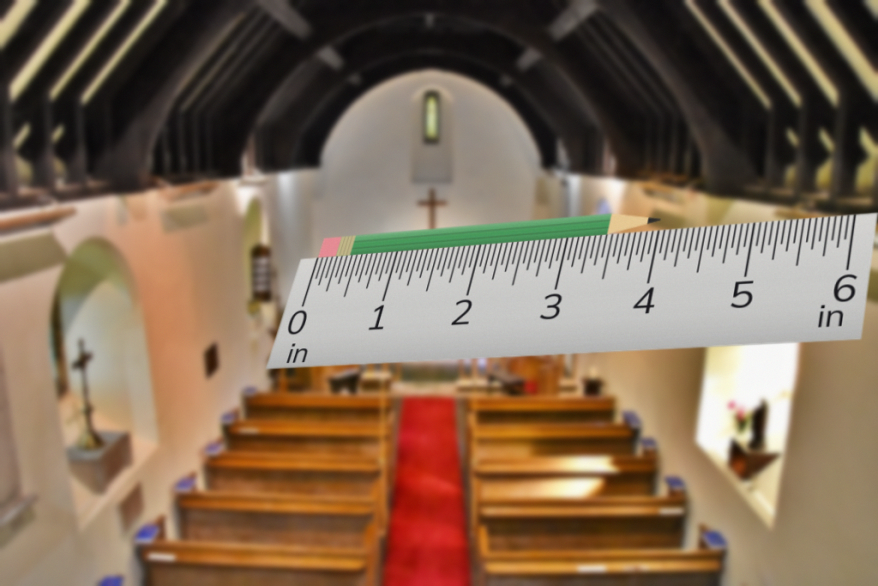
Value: 4 in
